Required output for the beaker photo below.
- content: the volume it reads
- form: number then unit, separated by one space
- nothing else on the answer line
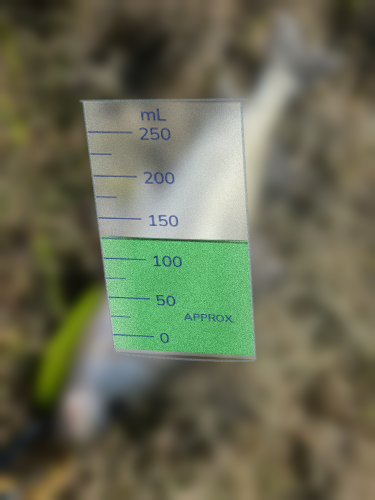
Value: 125 mL
